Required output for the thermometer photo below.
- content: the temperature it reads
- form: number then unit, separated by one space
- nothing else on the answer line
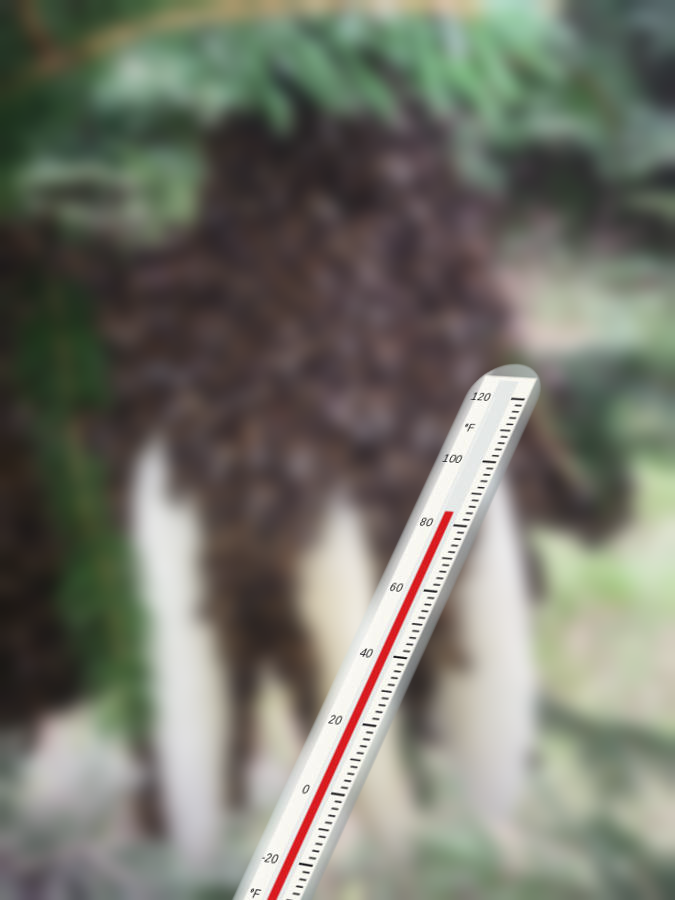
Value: 84 °F
